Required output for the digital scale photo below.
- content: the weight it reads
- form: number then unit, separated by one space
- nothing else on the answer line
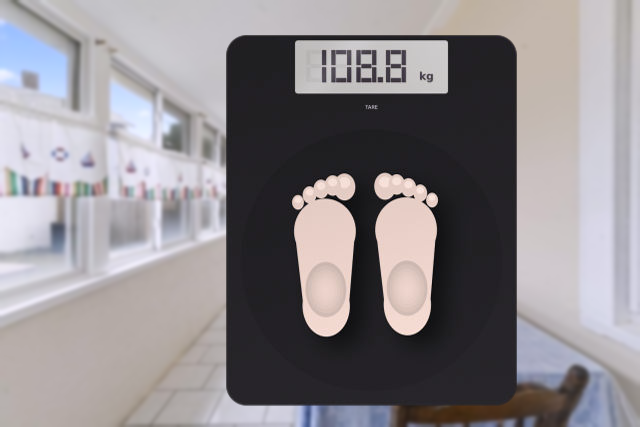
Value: 108.8 kg
